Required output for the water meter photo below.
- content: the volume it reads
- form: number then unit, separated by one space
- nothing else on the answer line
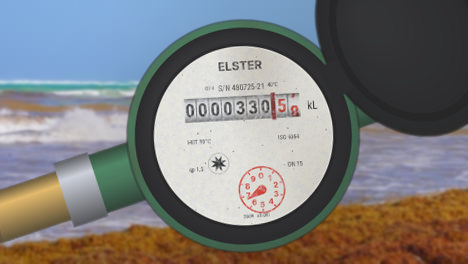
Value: 330.576 kL
